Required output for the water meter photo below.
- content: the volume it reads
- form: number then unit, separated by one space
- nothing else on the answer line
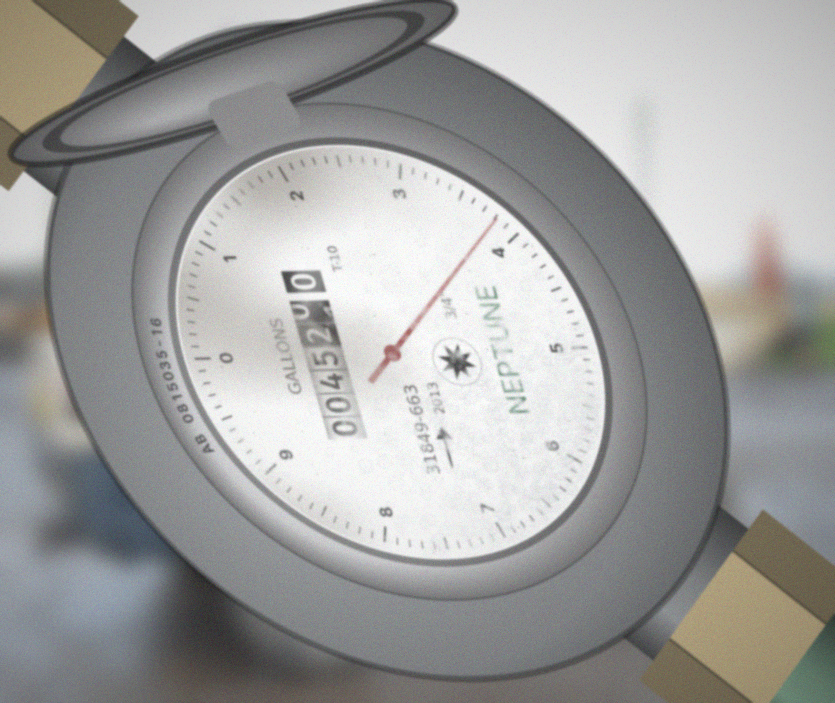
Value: 45203.8 gal
